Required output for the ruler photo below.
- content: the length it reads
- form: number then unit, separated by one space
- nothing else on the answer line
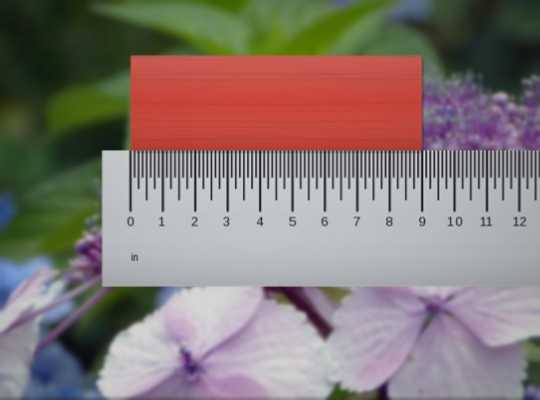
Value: 9 in
